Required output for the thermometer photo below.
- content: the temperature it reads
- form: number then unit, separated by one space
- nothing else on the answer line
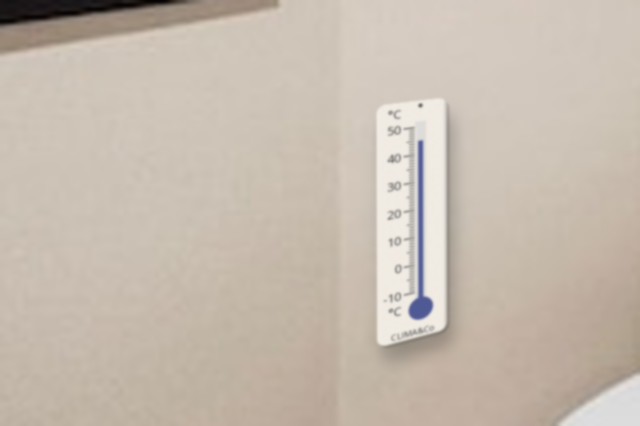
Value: 45 °C
